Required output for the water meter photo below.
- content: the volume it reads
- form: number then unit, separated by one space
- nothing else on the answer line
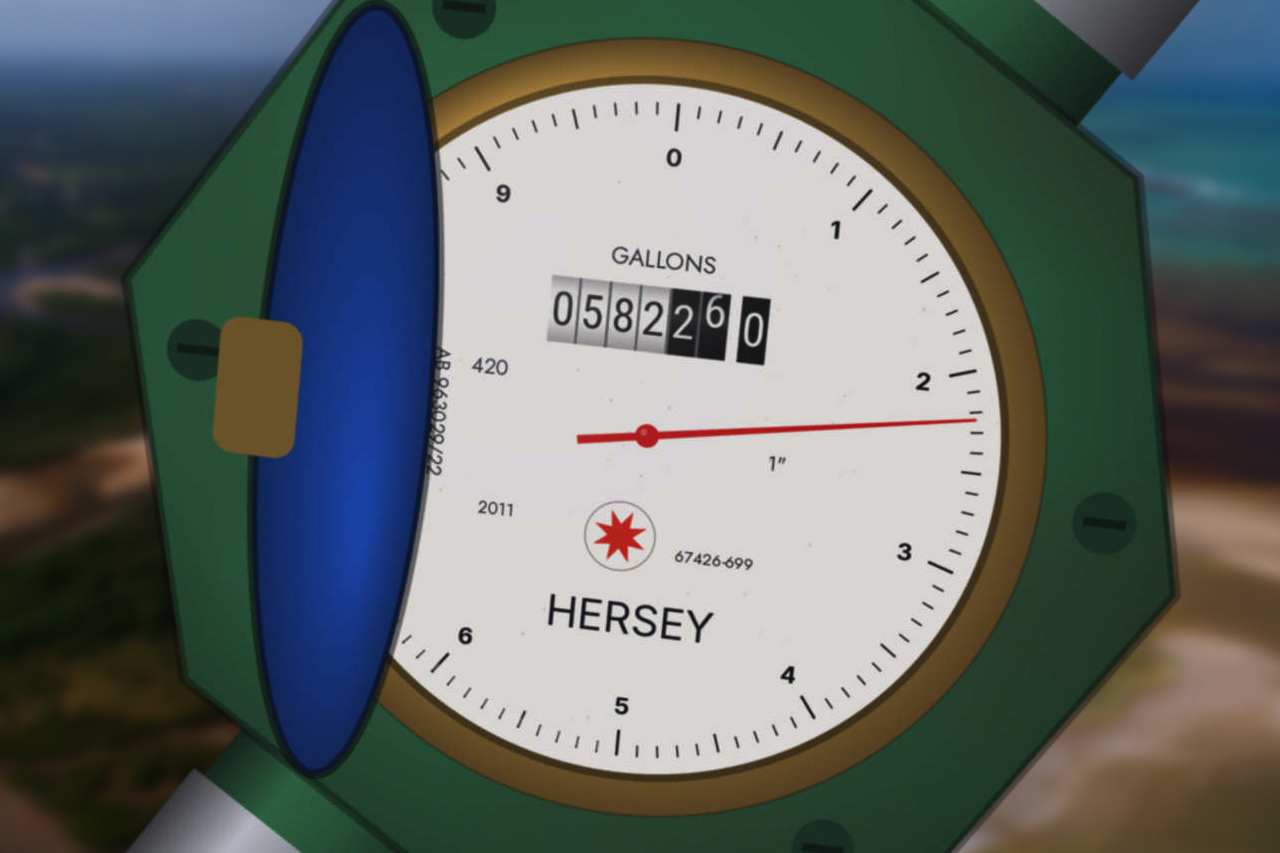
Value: 582262.2 gal
